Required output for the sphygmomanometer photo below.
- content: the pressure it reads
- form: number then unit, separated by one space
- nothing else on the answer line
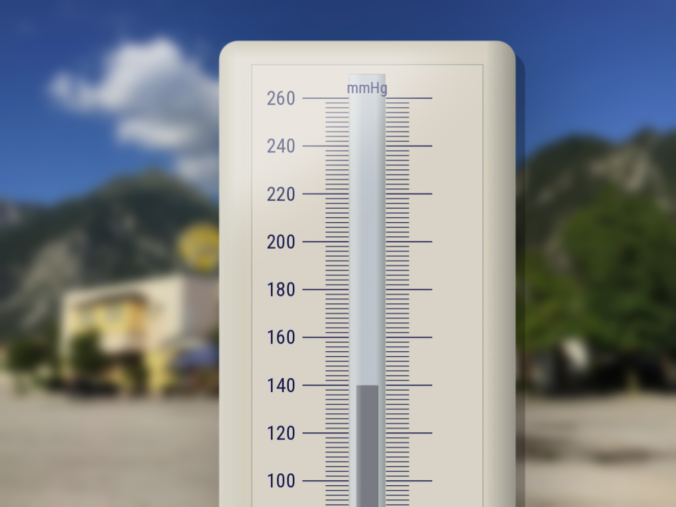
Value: 140 mmHg
